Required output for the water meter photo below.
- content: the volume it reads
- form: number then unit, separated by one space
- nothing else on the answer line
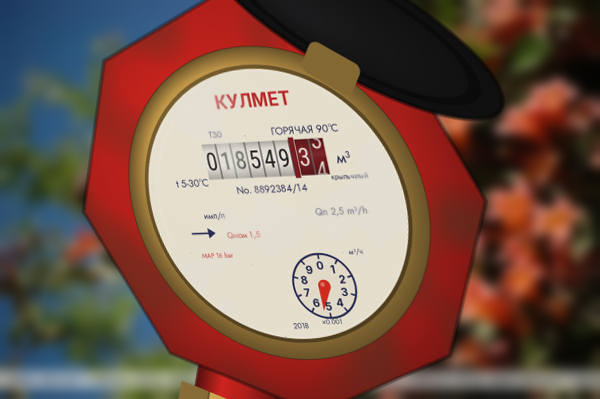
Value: 18549.335 m³
